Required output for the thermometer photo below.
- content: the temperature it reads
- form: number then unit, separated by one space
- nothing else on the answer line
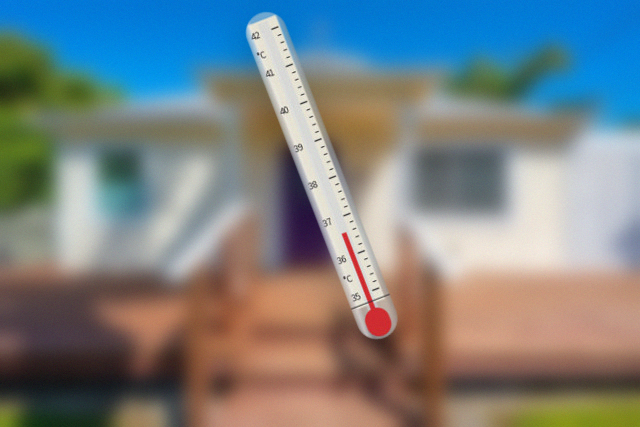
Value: 36.6 °C
